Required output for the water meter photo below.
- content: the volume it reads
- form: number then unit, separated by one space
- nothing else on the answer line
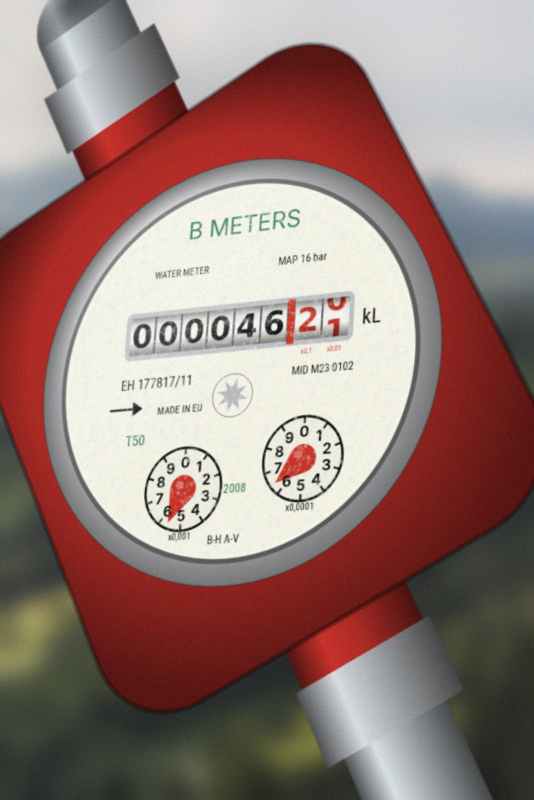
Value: 46.2056 kL
